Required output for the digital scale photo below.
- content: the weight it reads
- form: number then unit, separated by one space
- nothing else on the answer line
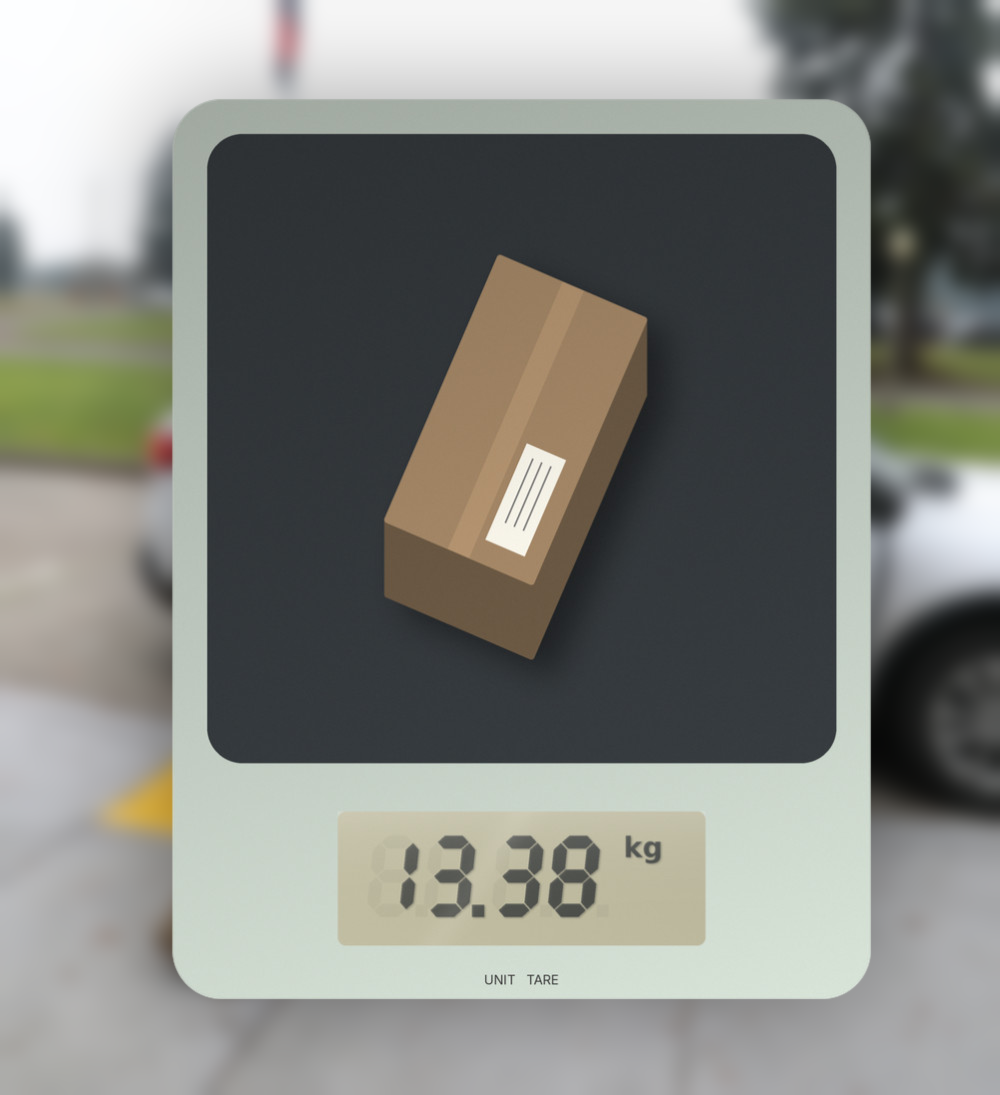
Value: 13.38 kg
